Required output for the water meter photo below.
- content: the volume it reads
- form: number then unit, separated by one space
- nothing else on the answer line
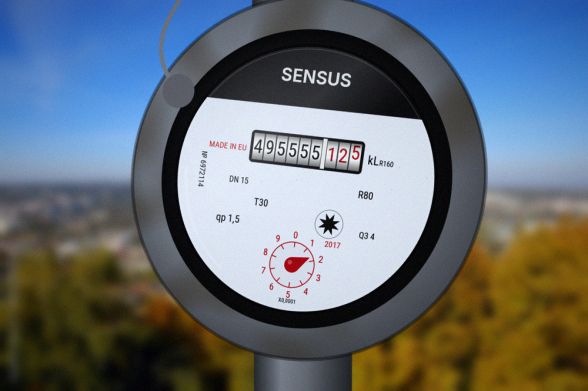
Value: 495555.1251 kL
